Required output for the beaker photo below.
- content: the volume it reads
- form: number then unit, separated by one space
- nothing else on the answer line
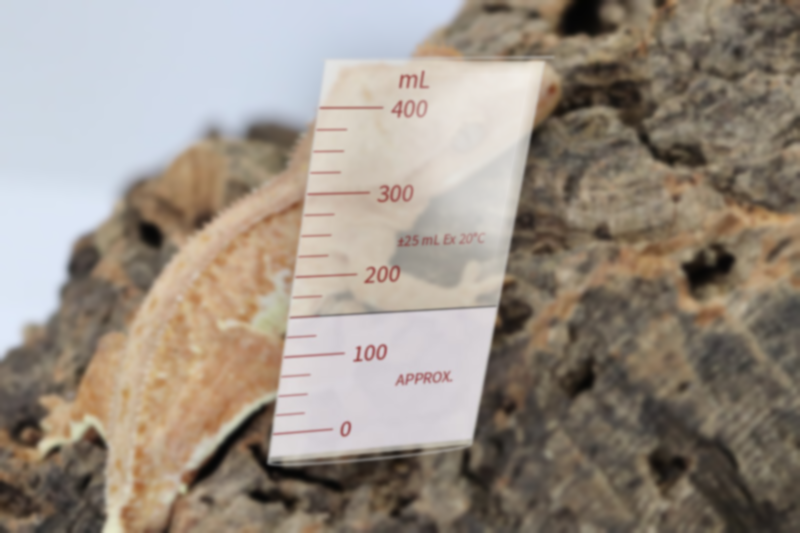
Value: 150 mL
